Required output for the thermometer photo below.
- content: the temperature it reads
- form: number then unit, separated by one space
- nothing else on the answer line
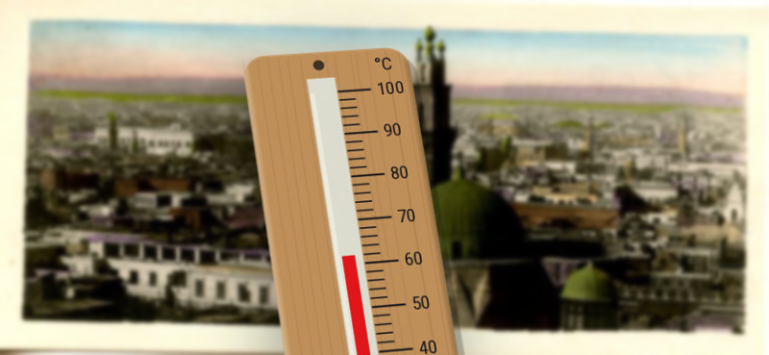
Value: 62 °C
